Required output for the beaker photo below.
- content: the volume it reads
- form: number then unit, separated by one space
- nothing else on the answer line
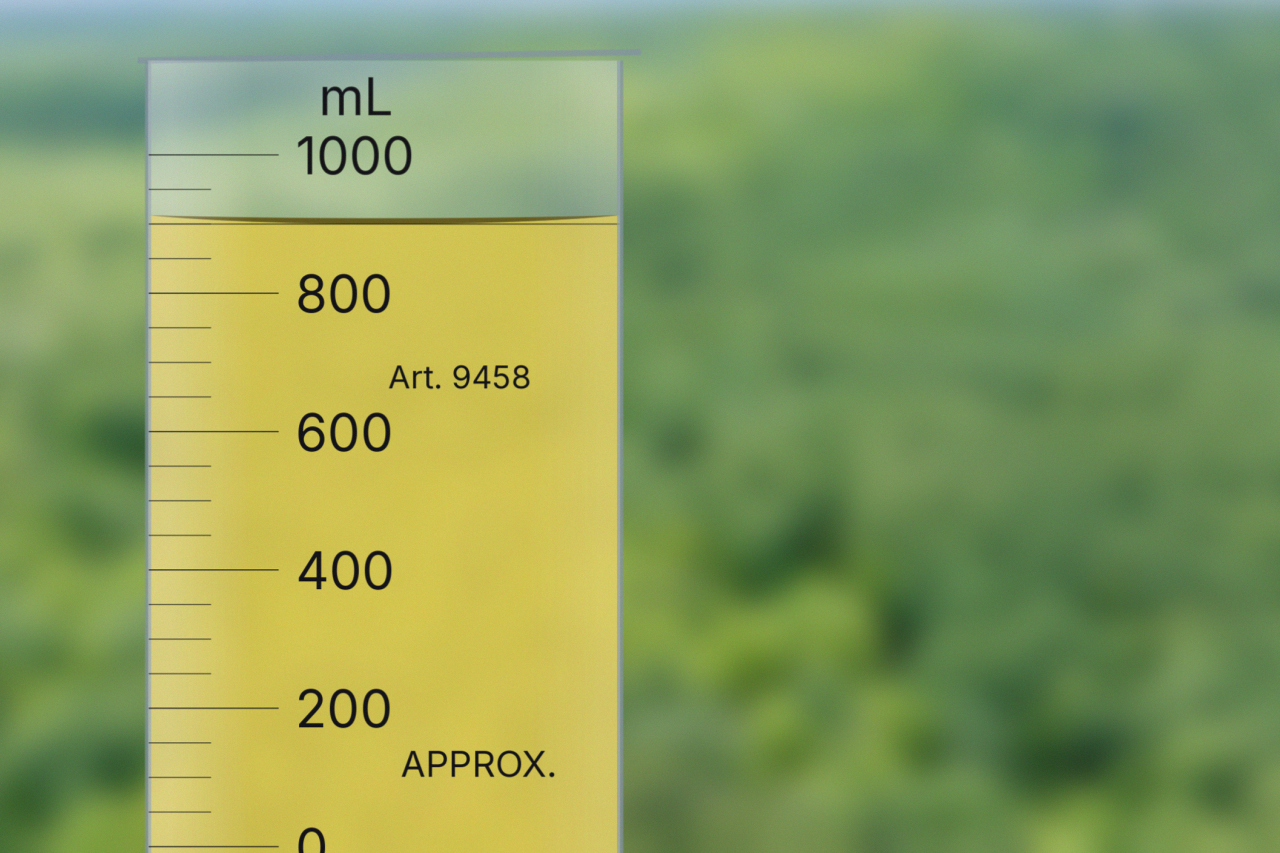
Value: 900 mL
